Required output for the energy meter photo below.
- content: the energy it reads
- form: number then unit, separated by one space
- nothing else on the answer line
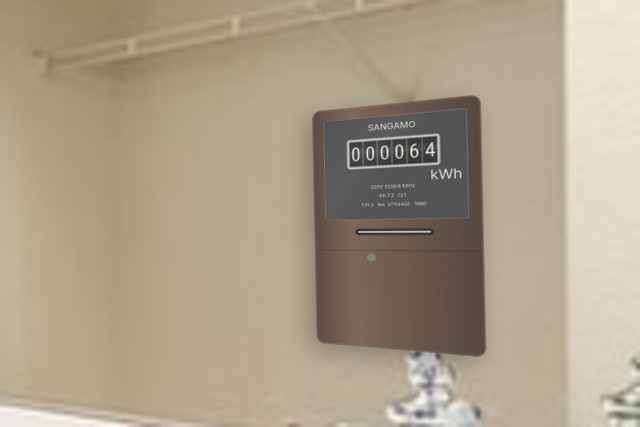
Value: 64 kWh
